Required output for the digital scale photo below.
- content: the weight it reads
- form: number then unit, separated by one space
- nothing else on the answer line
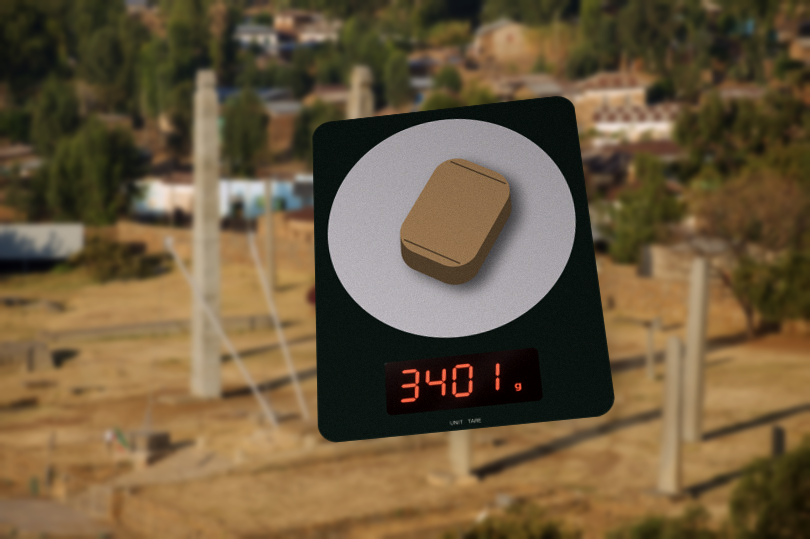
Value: 3401 g
